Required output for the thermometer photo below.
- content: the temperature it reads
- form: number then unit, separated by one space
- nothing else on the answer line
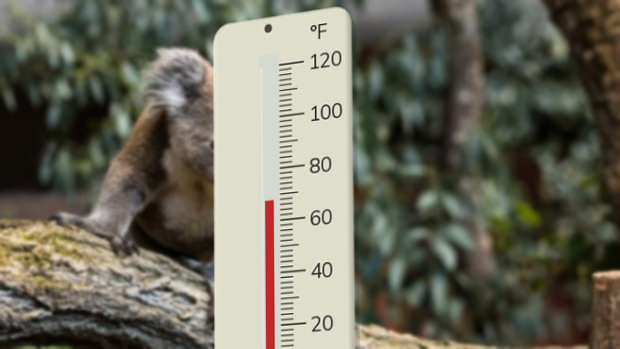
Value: 68 °F
